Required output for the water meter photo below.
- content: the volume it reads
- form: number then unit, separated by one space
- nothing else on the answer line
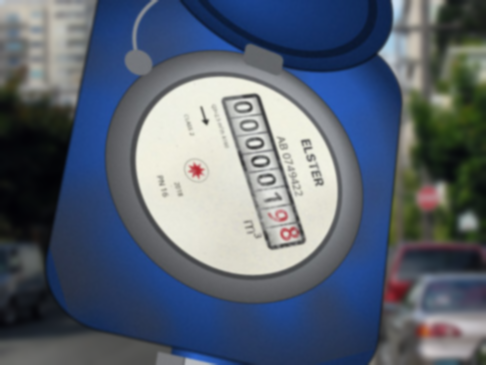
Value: 1.98 m³
